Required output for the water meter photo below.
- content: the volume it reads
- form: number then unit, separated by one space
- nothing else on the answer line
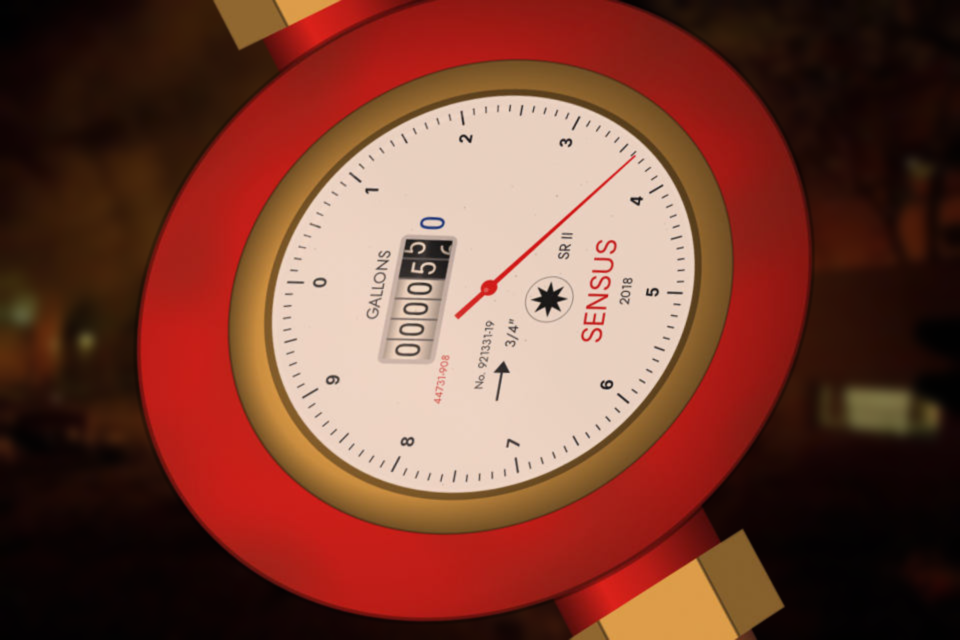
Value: 553.6 gal
